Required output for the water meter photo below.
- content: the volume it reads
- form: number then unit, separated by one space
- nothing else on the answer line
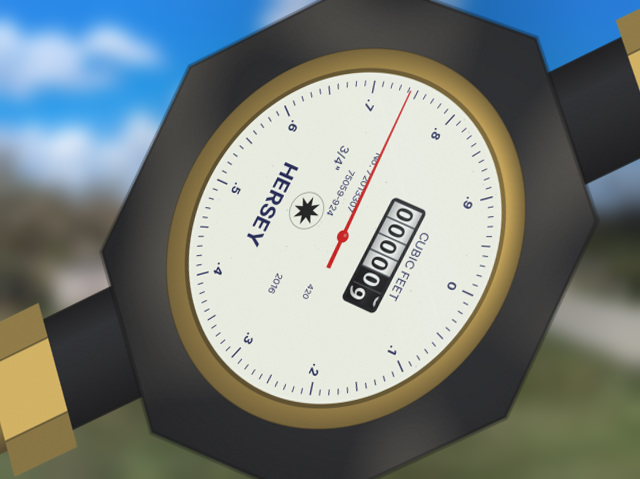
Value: 8.74 ft³
